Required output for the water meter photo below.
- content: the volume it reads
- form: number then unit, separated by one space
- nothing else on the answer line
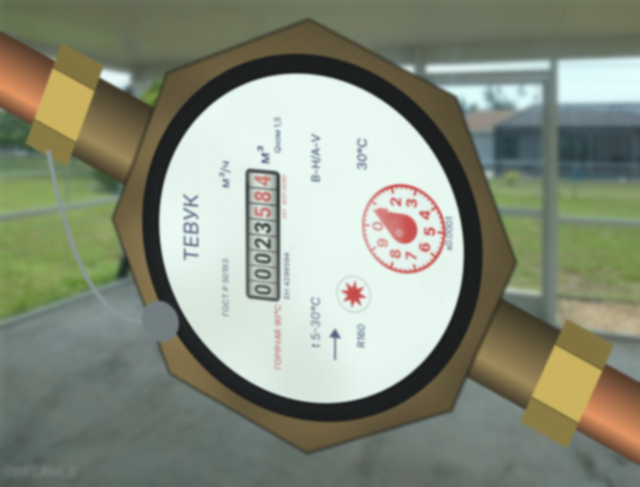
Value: 23.5840 m³
